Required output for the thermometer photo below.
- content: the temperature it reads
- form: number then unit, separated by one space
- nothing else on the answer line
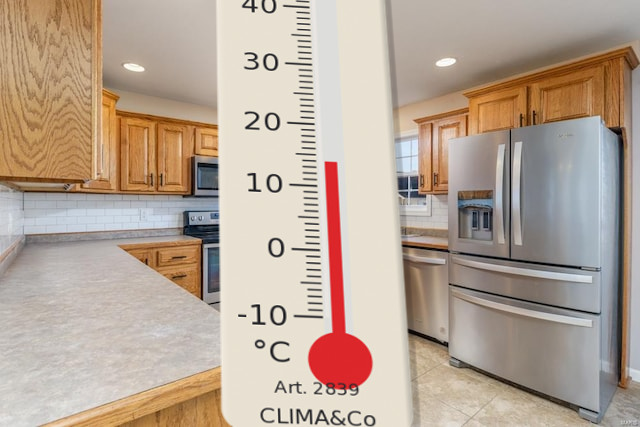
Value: 14 °C
